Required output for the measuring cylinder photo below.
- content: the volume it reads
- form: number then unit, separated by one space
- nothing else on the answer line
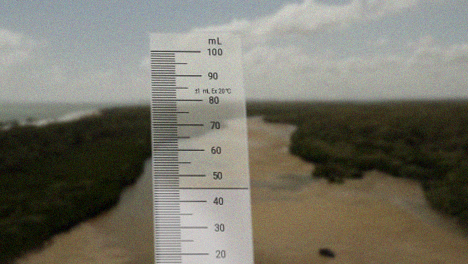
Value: 45 mL
